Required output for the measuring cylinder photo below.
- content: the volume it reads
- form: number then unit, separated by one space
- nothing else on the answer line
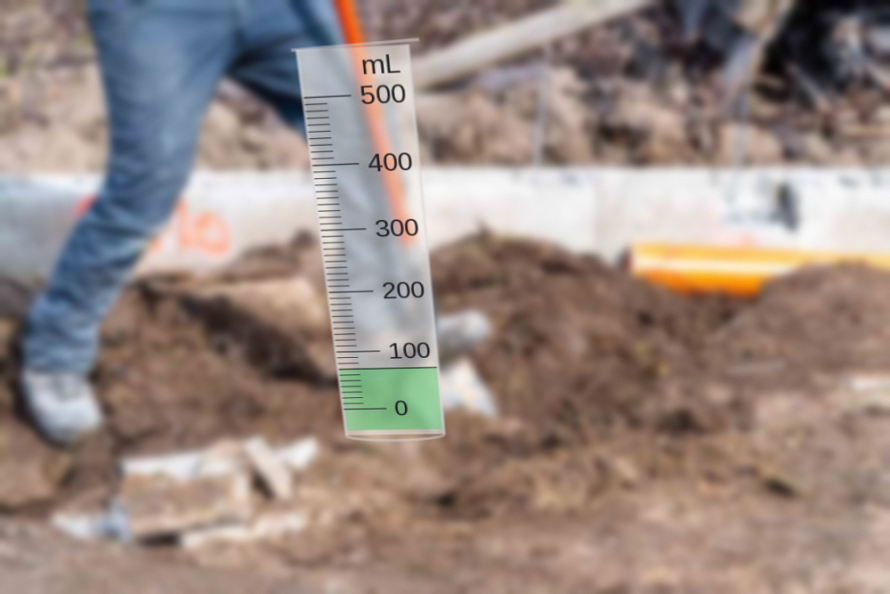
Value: 70 mL
